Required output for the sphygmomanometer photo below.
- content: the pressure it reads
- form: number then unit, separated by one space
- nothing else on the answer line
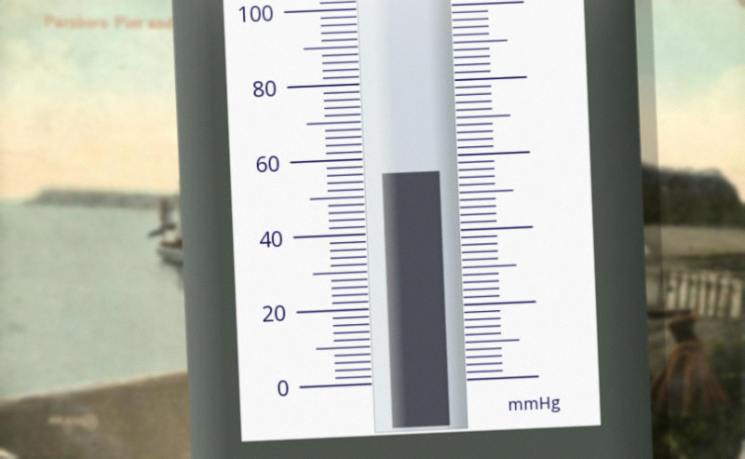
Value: 56 mmHg
